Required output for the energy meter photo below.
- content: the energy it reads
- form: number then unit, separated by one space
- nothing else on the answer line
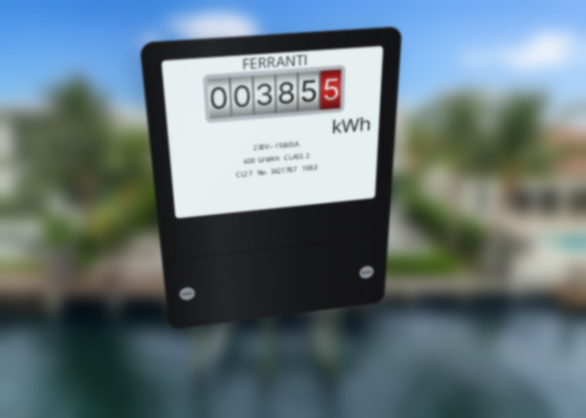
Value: 385.5 kWh
